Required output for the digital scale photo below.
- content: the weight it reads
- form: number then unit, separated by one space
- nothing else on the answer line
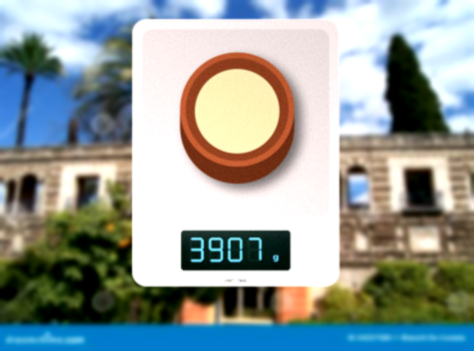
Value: 3907 g
